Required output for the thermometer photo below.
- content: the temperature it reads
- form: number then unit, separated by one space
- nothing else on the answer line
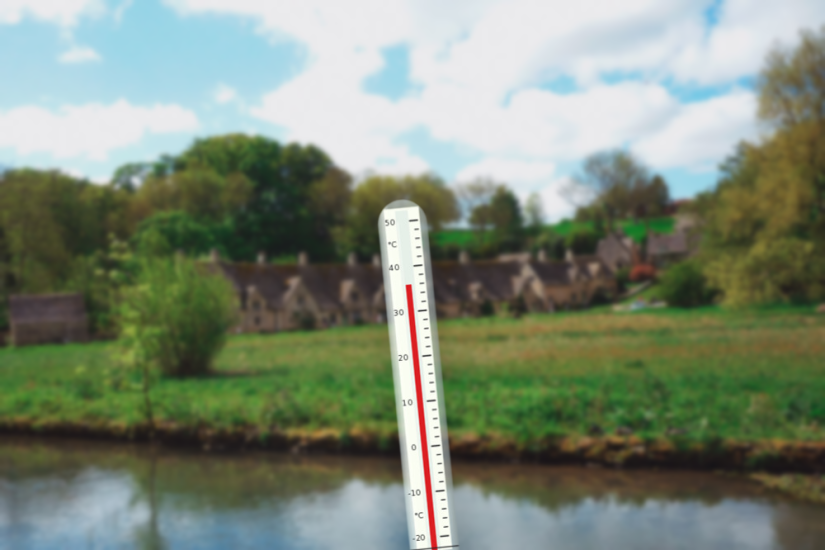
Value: 36 °C
